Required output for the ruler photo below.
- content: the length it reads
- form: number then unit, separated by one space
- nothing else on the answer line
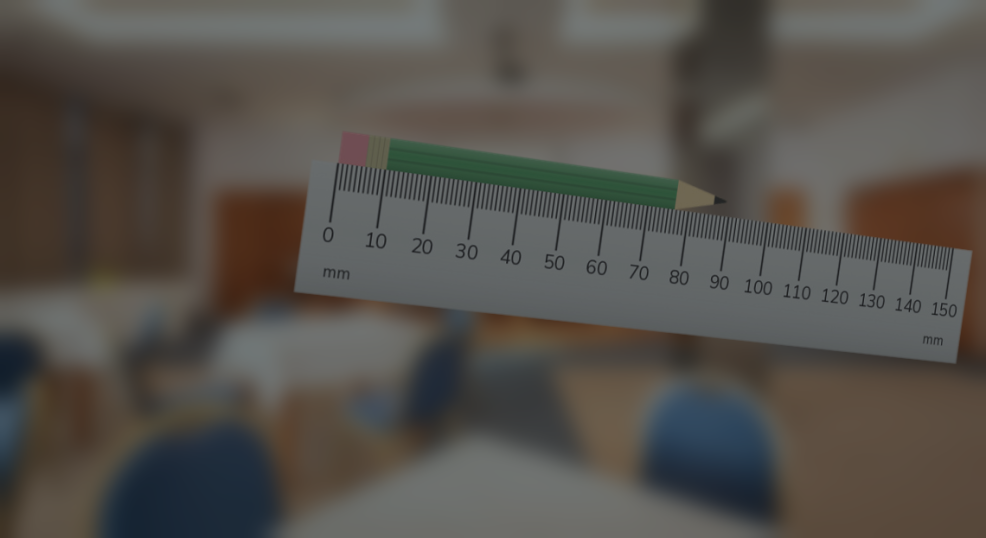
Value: 89 mm
